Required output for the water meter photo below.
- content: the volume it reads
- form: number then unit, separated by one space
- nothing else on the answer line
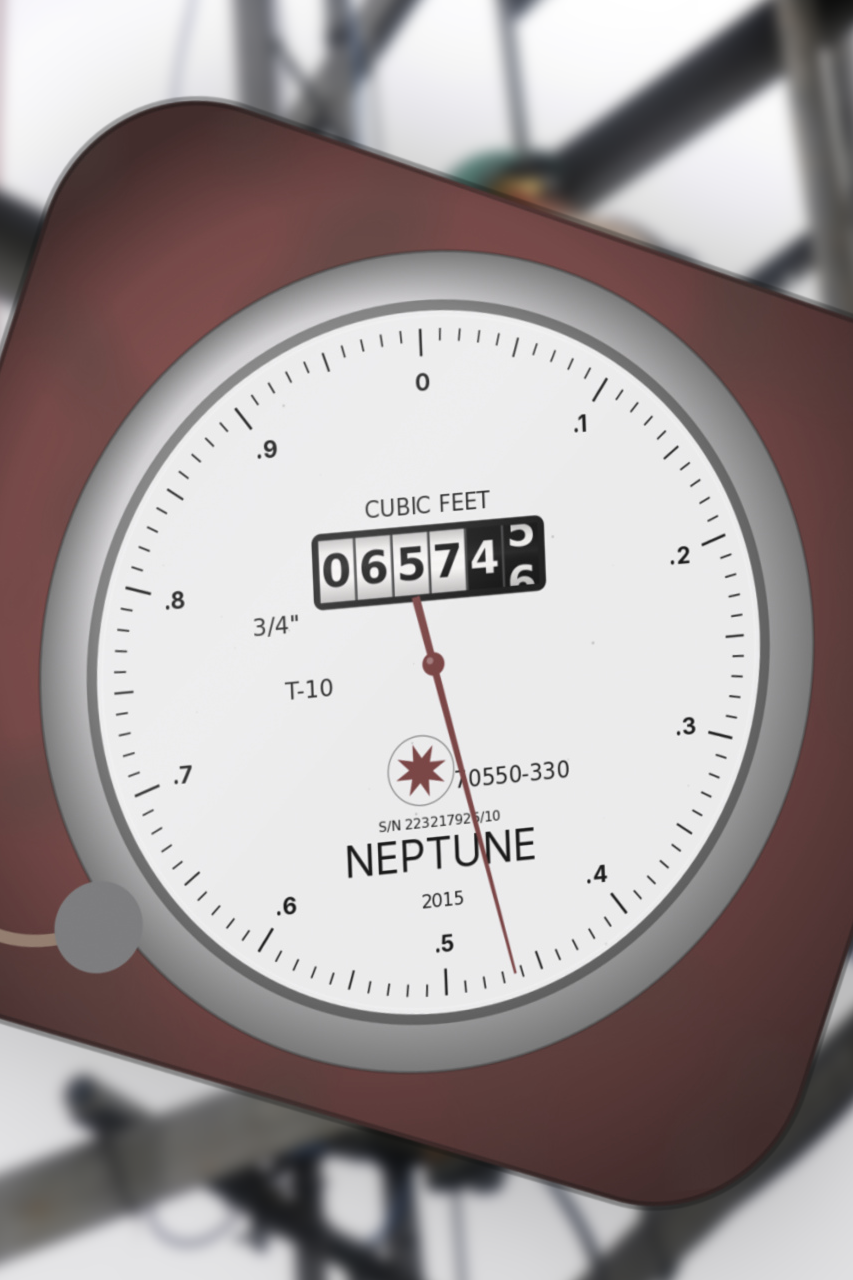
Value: 65745.46 ft³
